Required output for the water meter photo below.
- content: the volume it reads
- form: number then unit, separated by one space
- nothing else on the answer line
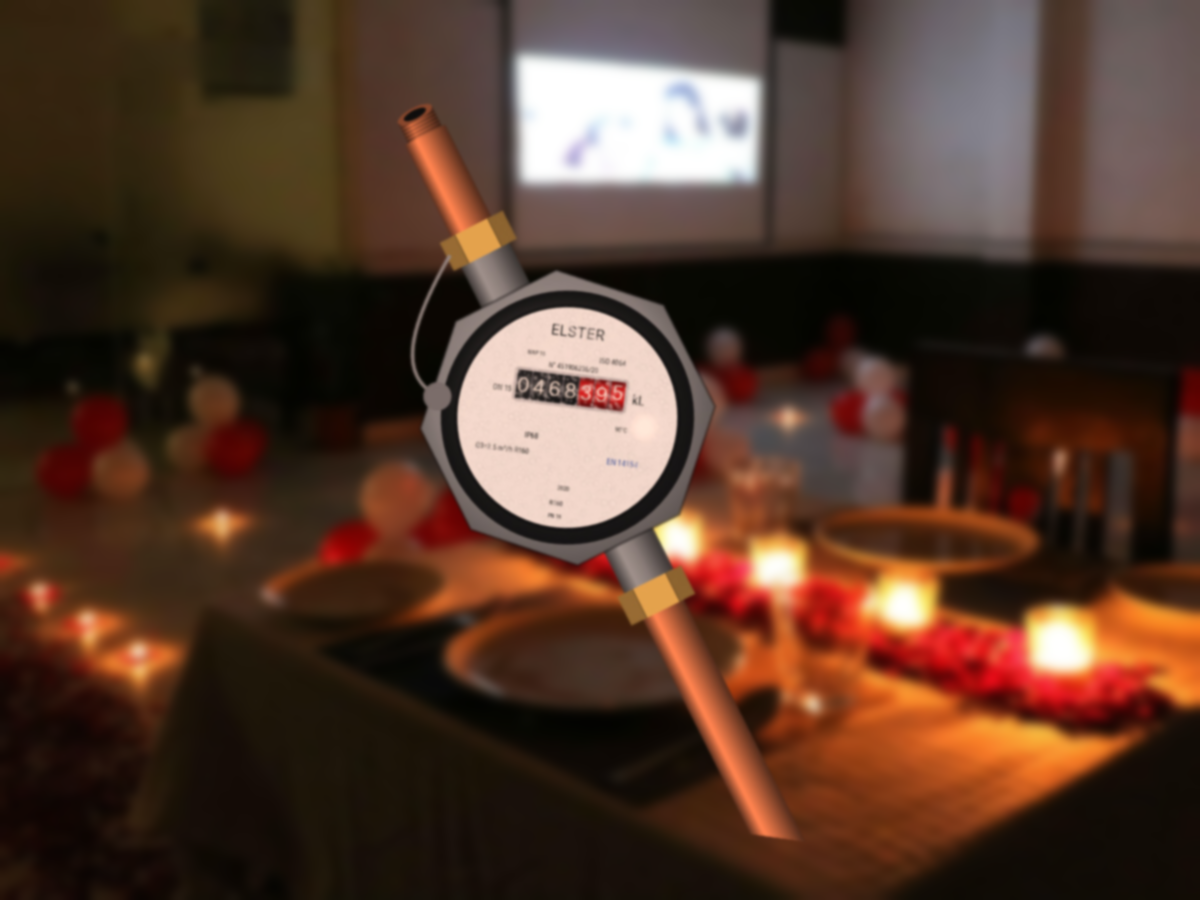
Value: 468.395 kL
